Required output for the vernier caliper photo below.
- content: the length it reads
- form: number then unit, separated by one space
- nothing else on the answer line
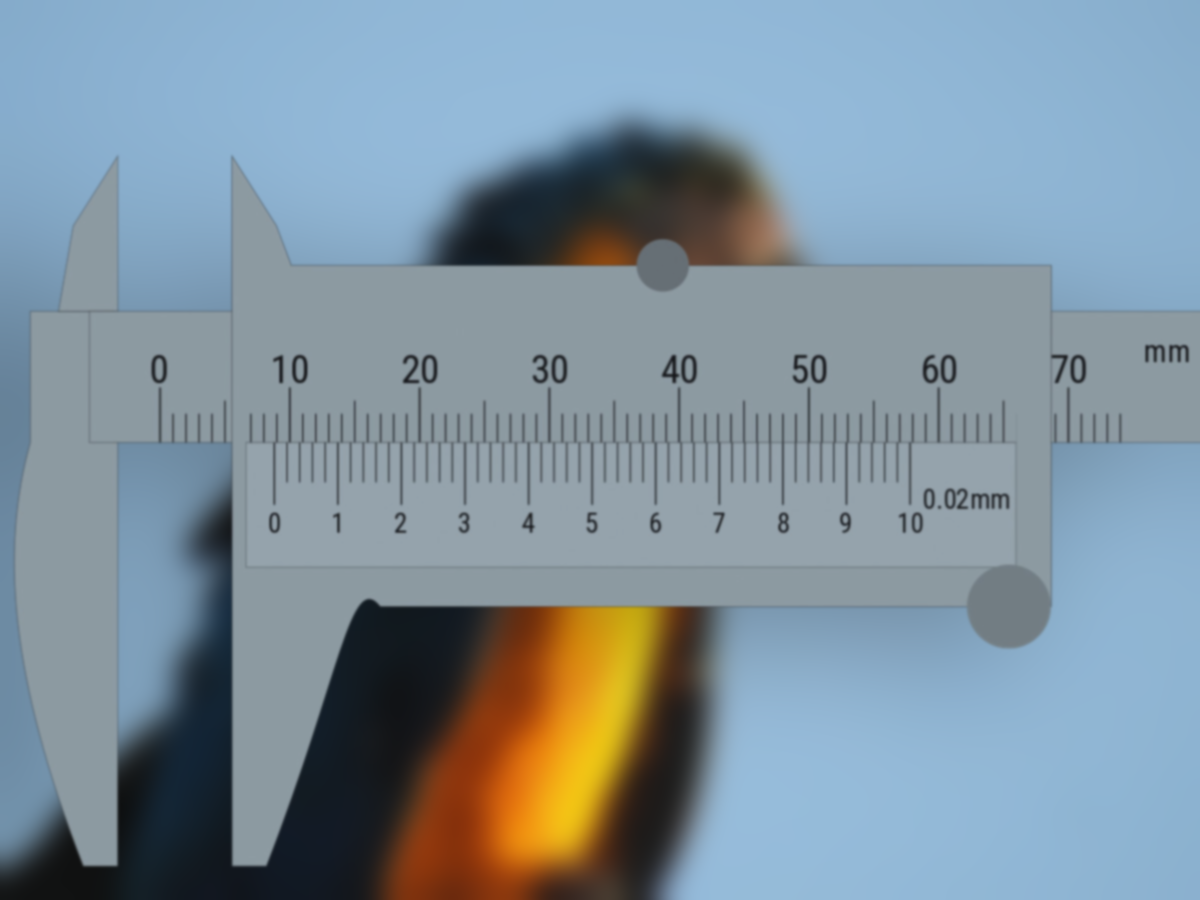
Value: 8.8 mm
